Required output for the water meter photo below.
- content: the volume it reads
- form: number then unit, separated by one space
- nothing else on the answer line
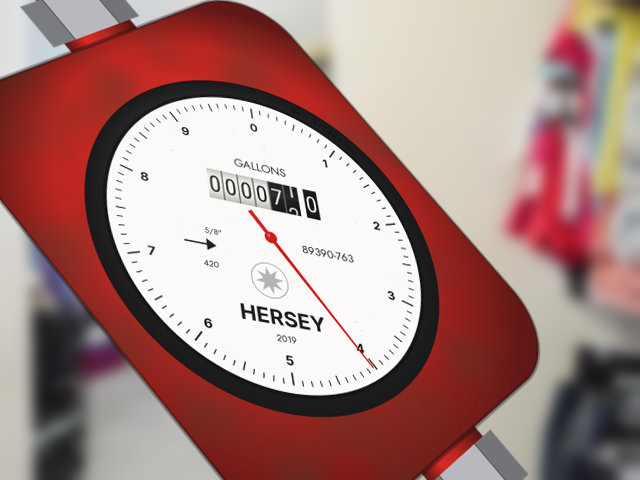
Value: 714.0 gal
